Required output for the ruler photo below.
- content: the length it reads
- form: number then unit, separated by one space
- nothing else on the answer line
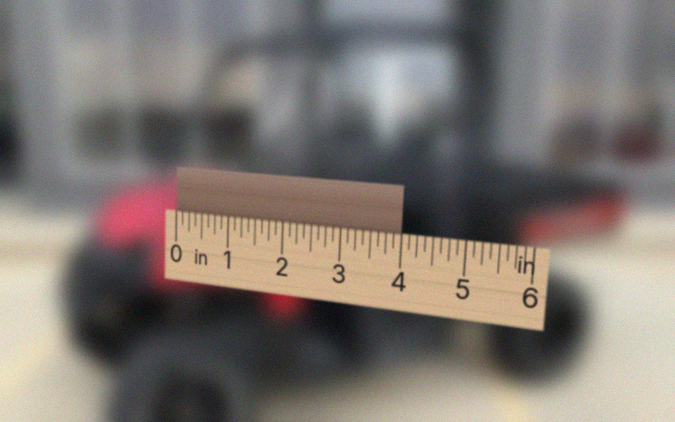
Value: 4 in
